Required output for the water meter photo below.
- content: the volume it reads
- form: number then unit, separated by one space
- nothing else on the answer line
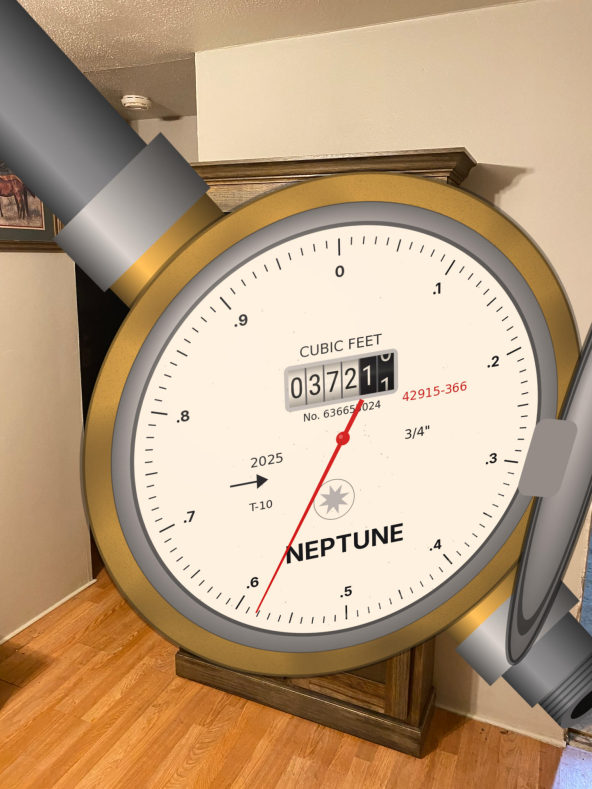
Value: 37210.58 ft³
